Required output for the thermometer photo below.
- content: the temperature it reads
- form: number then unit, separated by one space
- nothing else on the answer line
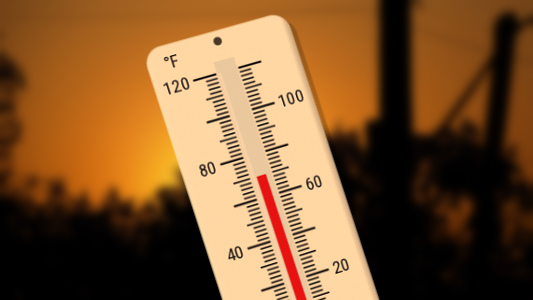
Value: 70 °F
